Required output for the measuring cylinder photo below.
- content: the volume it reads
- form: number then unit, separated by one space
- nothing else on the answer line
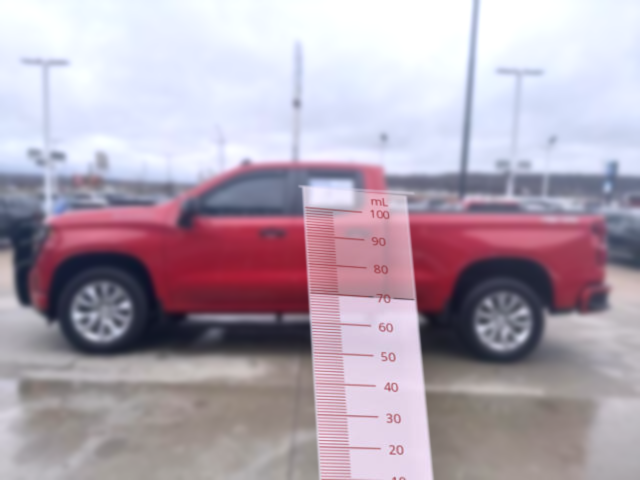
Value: 70 mL
